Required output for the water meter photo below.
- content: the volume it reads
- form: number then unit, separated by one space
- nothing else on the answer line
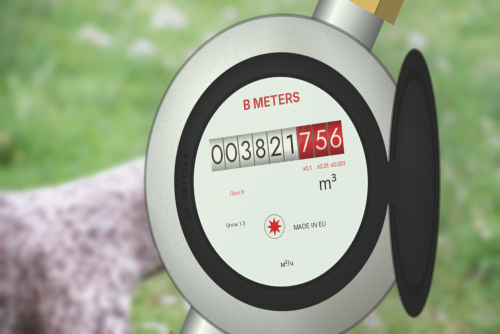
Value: 3821.756 m³
